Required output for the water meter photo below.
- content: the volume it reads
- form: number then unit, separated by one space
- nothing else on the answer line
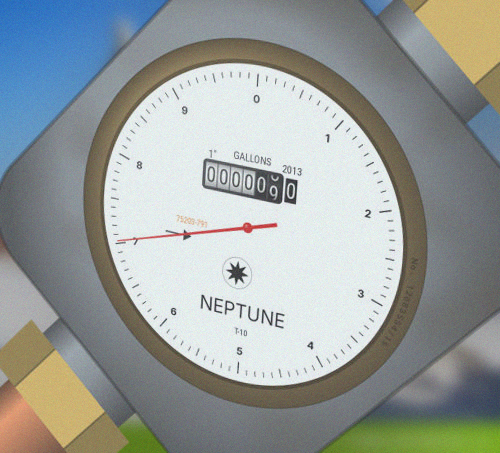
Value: 87.0 gal
